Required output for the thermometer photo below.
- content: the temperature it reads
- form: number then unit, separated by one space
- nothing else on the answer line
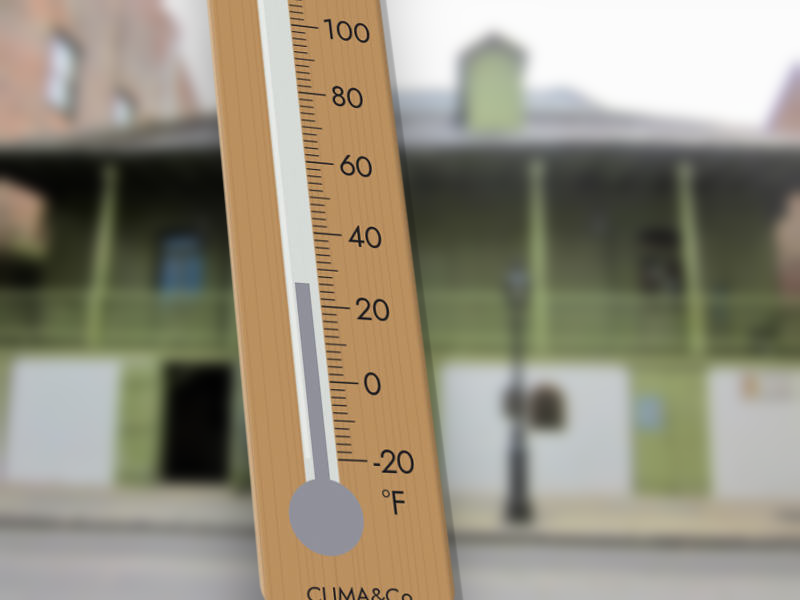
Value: 26 °F
